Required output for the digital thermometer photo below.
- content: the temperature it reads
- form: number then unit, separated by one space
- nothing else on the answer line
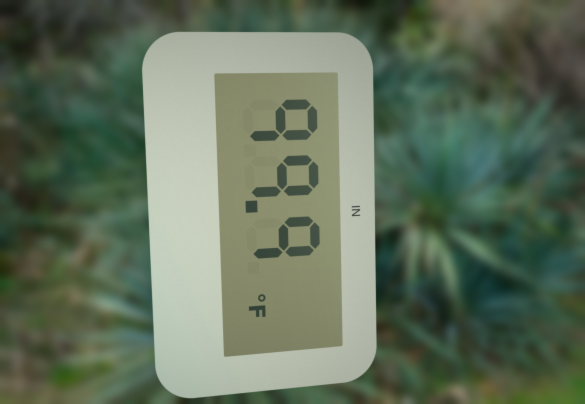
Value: 99.9 °F
